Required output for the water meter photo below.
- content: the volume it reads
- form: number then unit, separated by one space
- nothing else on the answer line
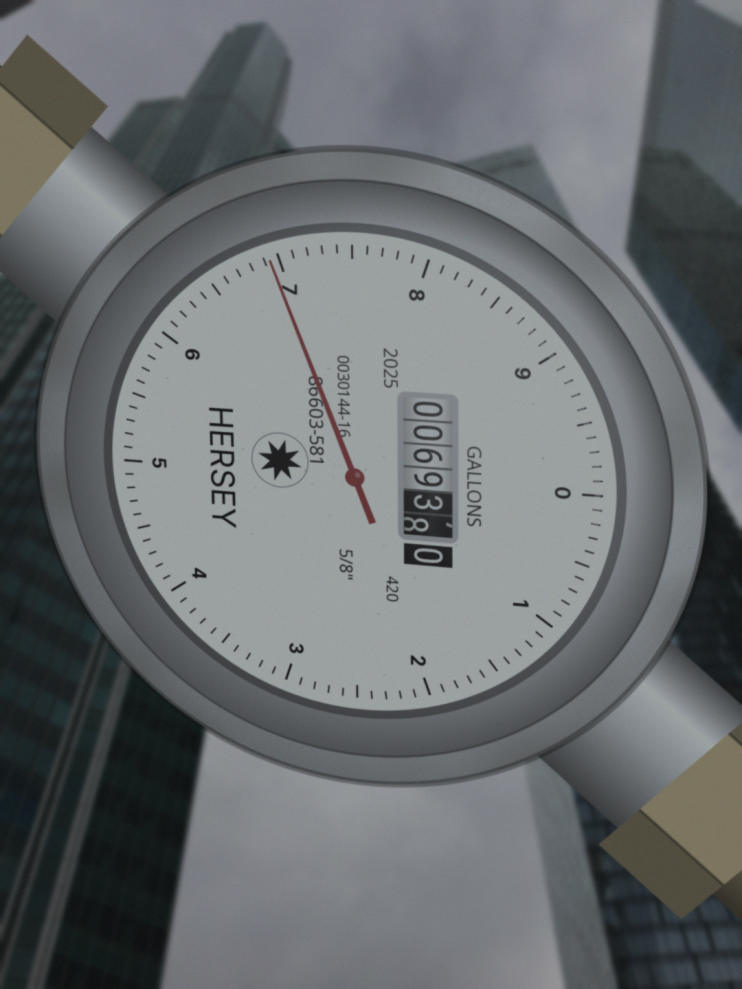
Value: 69376.9 gal
